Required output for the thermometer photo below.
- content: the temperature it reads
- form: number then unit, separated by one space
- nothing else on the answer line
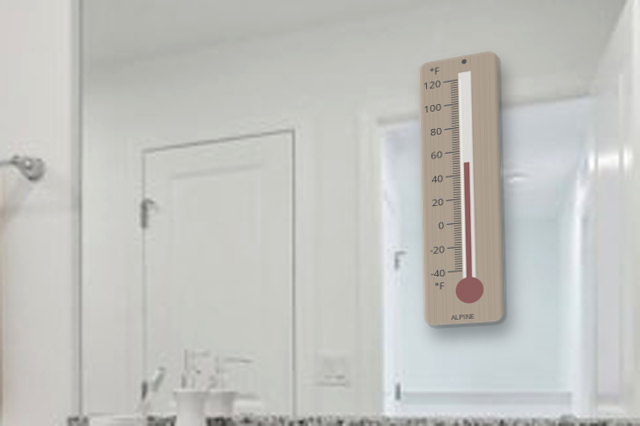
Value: 50 °F
